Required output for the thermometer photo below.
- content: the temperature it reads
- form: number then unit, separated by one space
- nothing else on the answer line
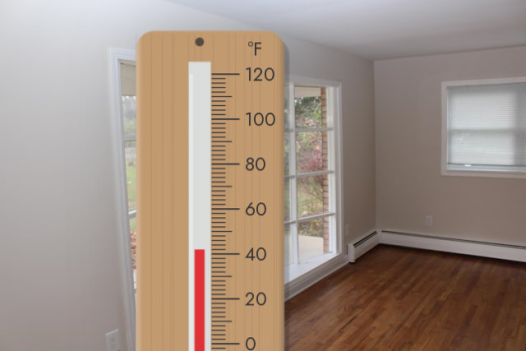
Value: 42 °F
